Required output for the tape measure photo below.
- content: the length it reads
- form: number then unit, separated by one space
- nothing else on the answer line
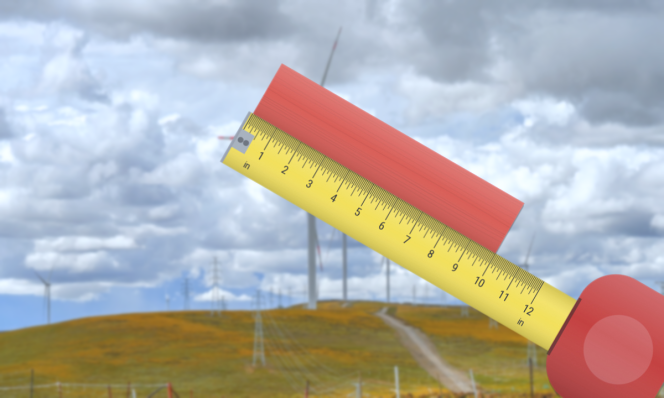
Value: 10 in
